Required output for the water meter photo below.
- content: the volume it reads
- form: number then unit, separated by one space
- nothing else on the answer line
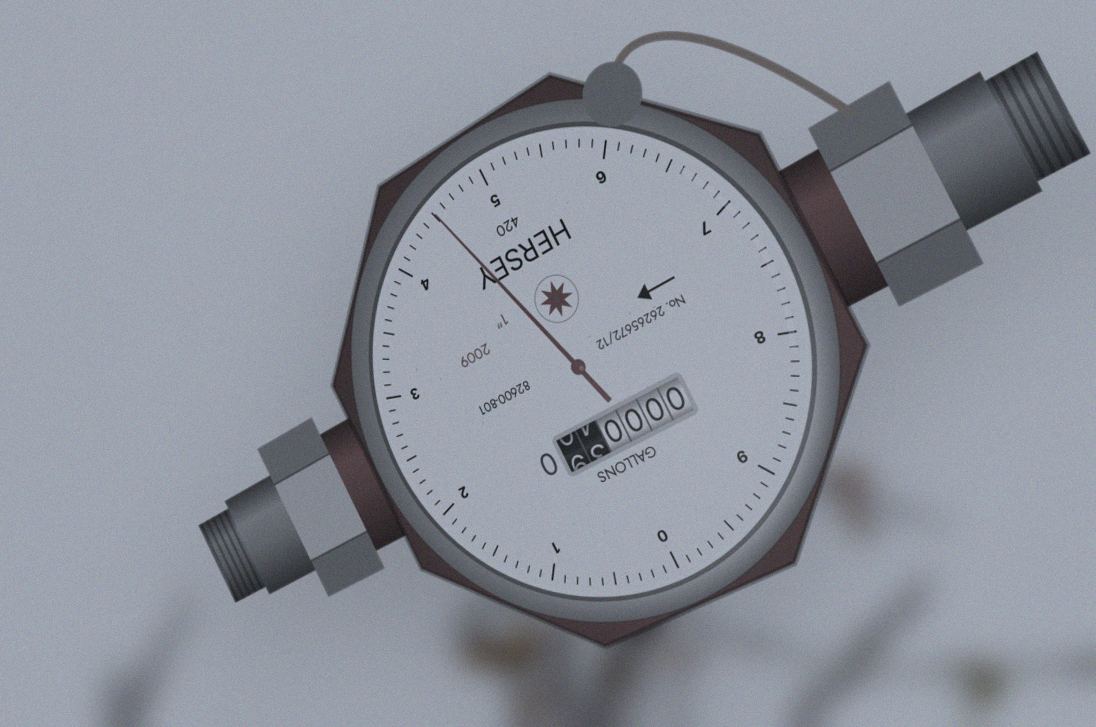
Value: 394.5 gal
